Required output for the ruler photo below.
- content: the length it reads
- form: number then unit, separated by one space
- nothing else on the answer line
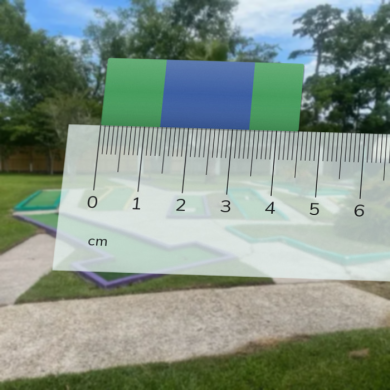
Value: 4.5 cm
